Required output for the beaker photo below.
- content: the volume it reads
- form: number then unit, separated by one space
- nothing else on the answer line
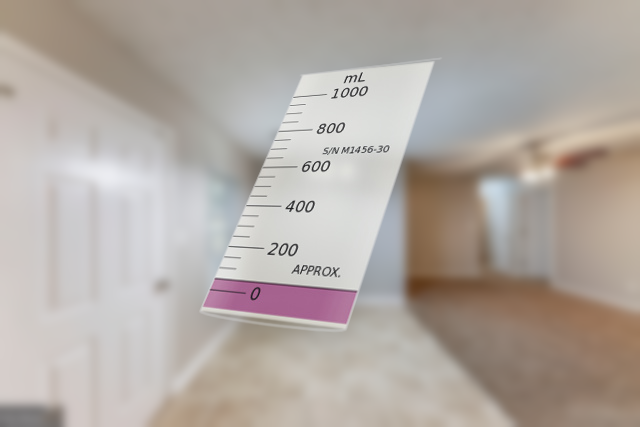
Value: 50 mL
